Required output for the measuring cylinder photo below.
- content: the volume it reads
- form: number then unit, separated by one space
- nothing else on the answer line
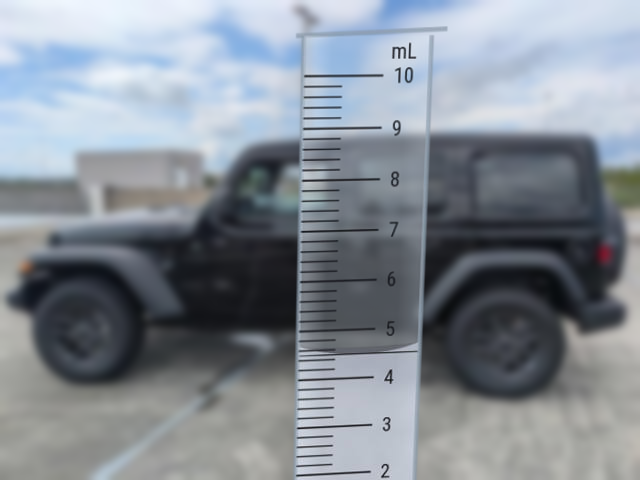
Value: 4.5 mL
